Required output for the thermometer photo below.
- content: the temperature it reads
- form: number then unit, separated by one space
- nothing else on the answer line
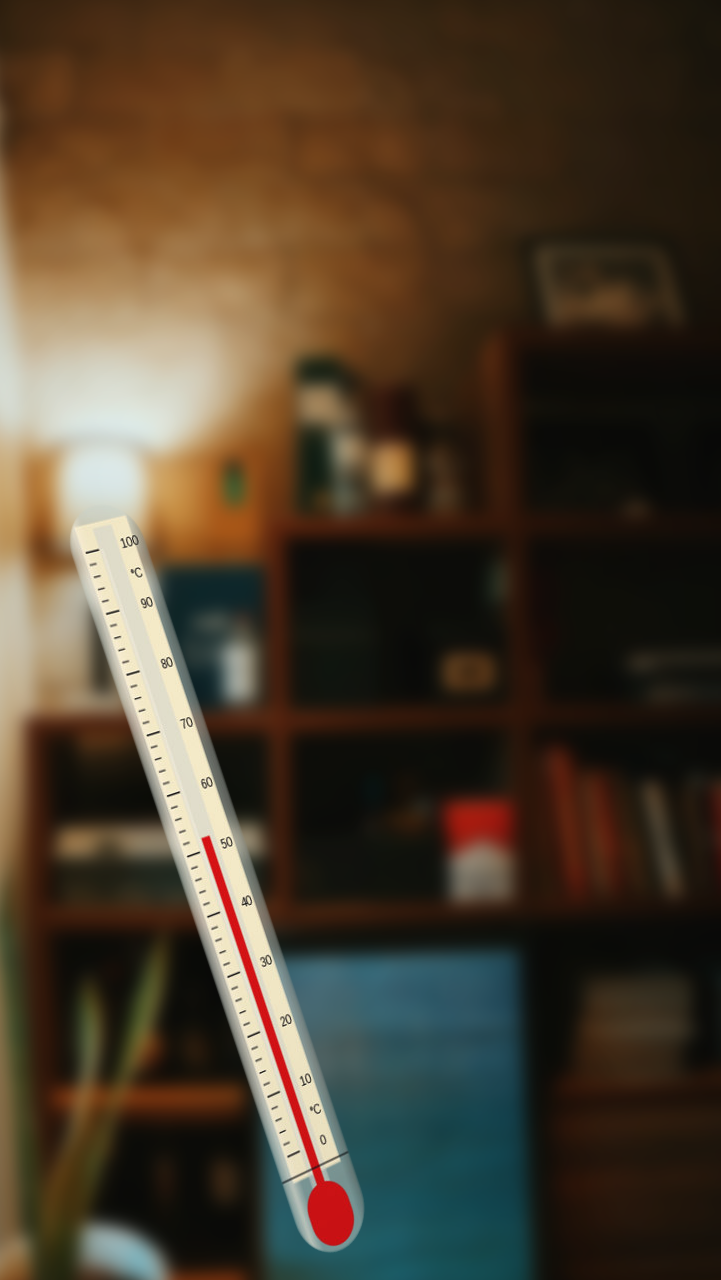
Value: 52 °C
